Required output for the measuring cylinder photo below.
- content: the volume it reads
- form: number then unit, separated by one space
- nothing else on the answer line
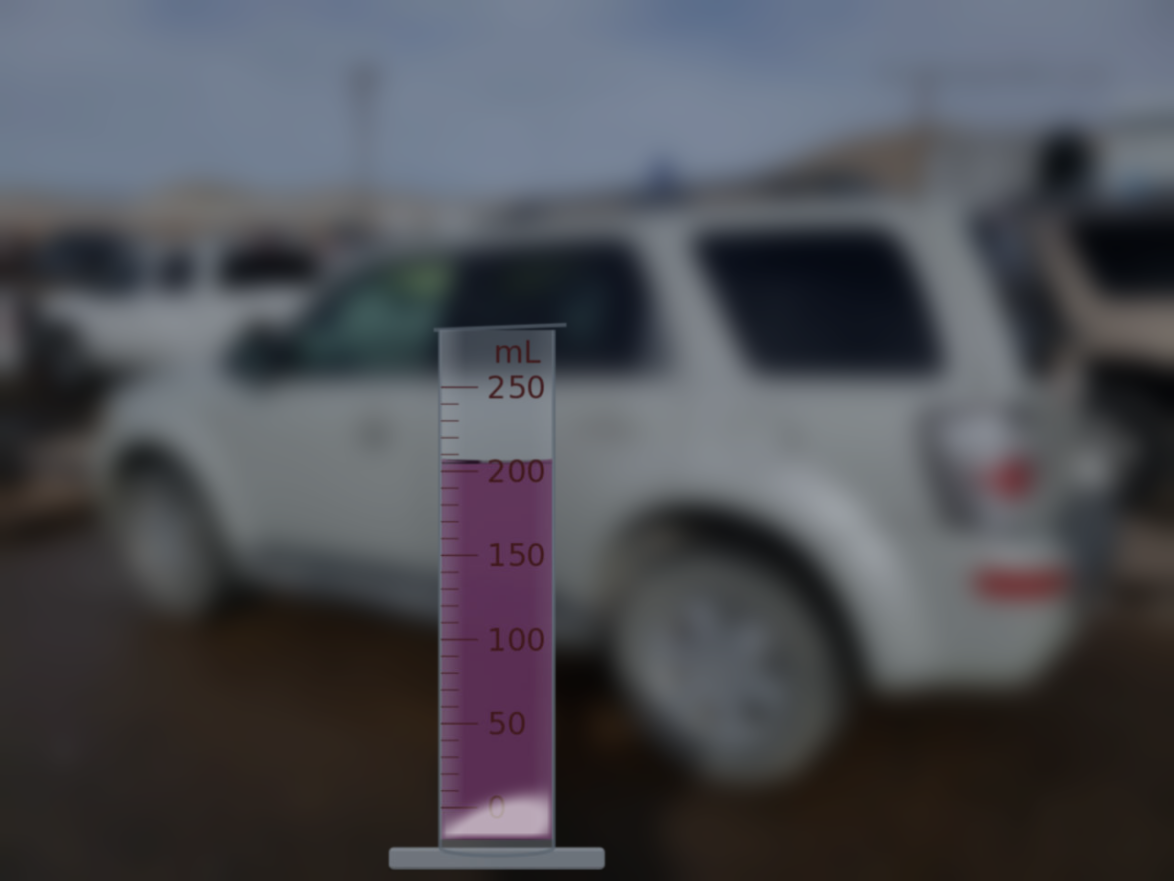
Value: 205 mL
